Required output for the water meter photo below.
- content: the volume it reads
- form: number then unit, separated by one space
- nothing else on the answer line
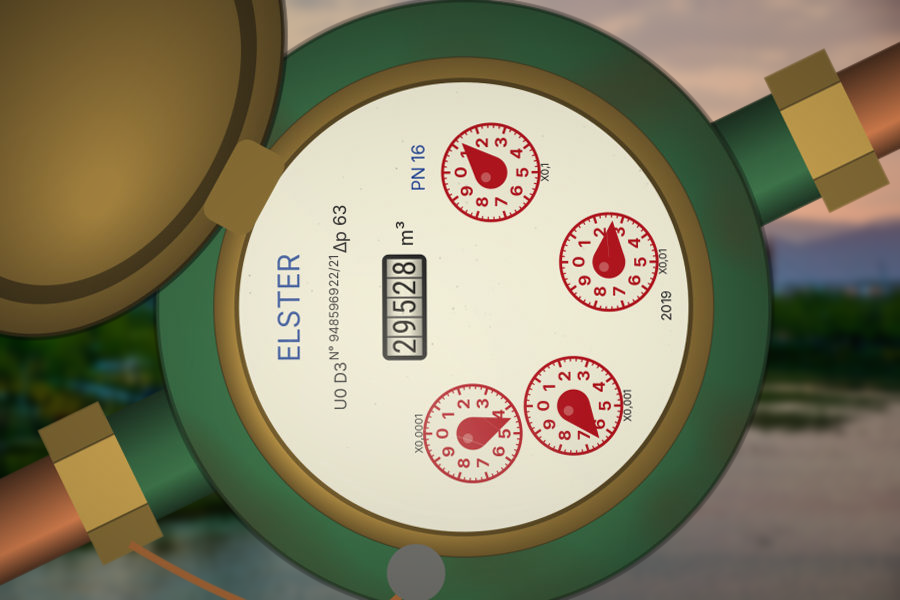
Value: 29528.1264 m³
